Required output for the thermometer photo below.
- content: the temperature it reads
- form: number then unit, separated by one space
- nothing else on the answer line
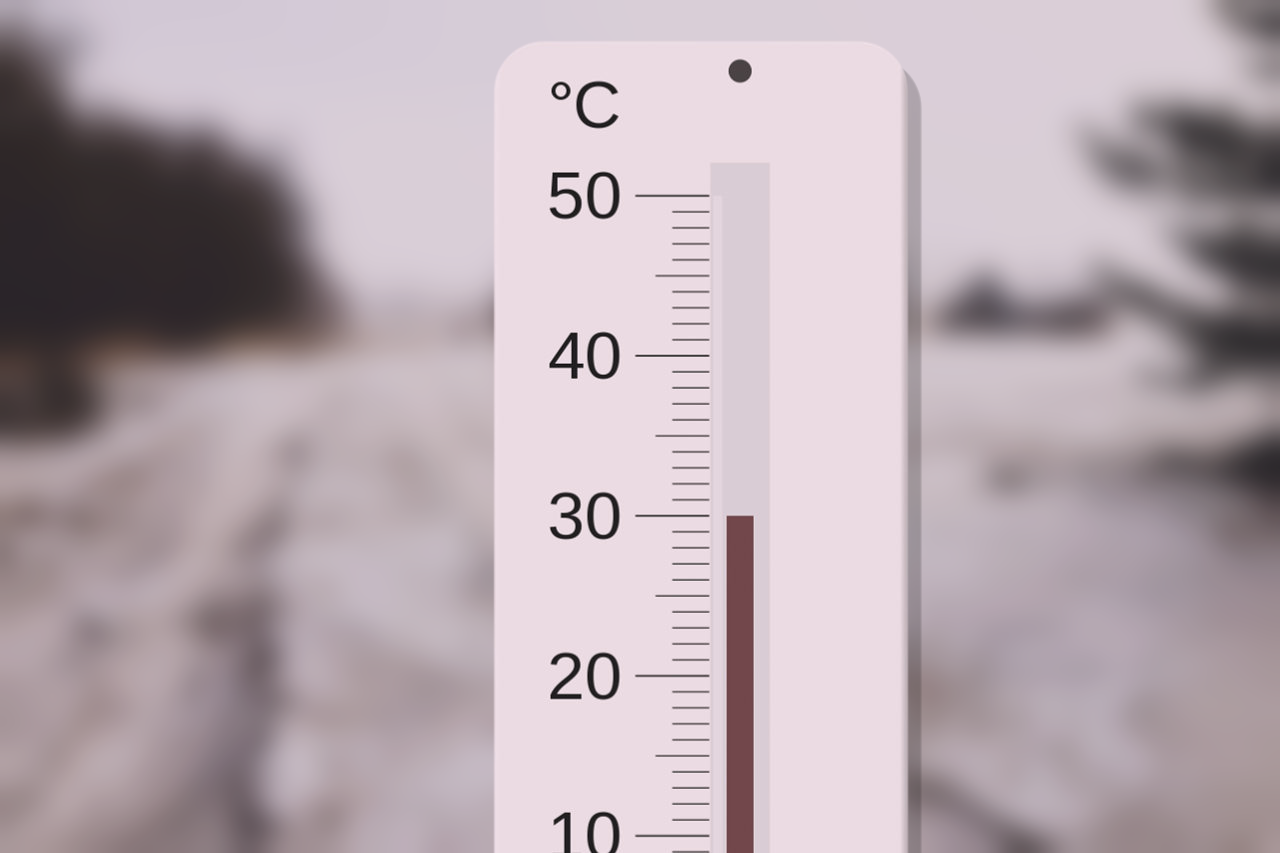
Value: 30 °C
